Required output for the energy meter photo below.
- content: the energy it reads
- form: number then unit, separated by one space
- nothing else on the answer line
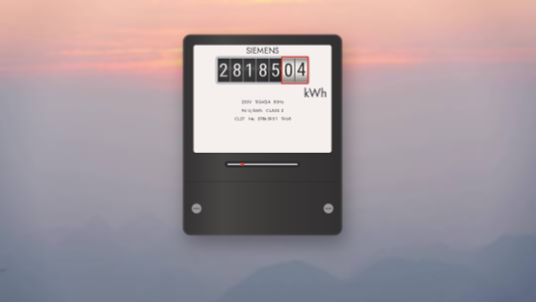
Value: 28185.04 kWh
